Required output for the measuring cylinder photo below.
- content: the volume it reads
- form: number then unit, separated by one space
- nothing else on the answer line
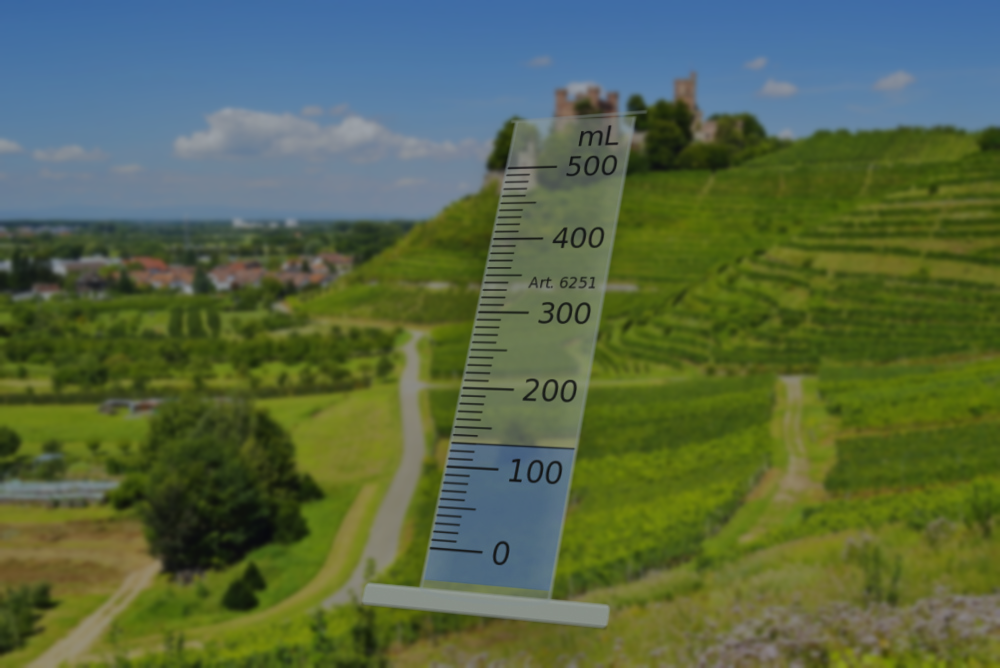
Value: 130 mL
